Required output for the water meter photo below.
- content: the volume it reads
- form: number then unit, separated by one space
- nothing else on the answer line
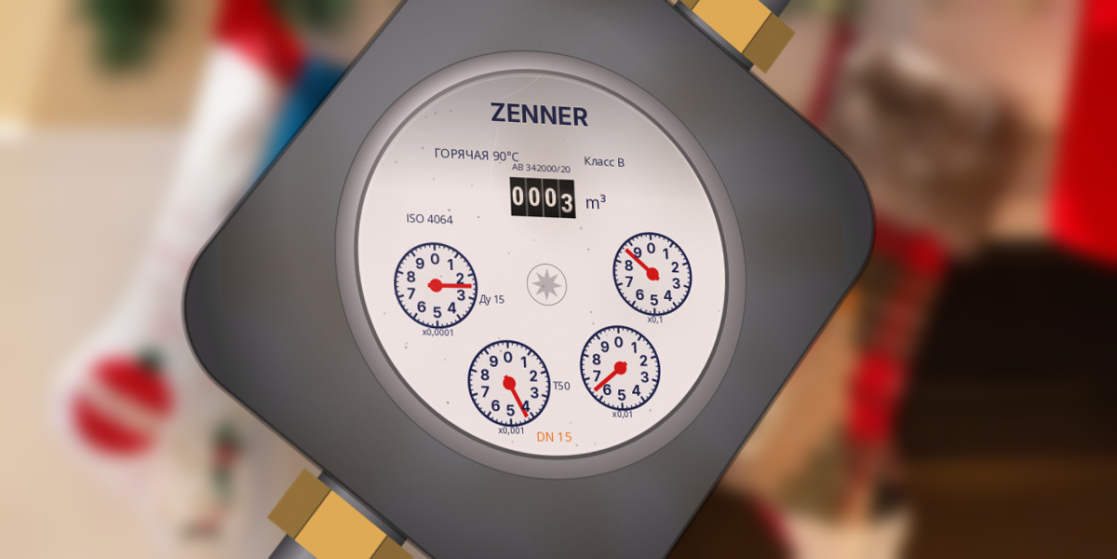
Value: 2.8642 m³
